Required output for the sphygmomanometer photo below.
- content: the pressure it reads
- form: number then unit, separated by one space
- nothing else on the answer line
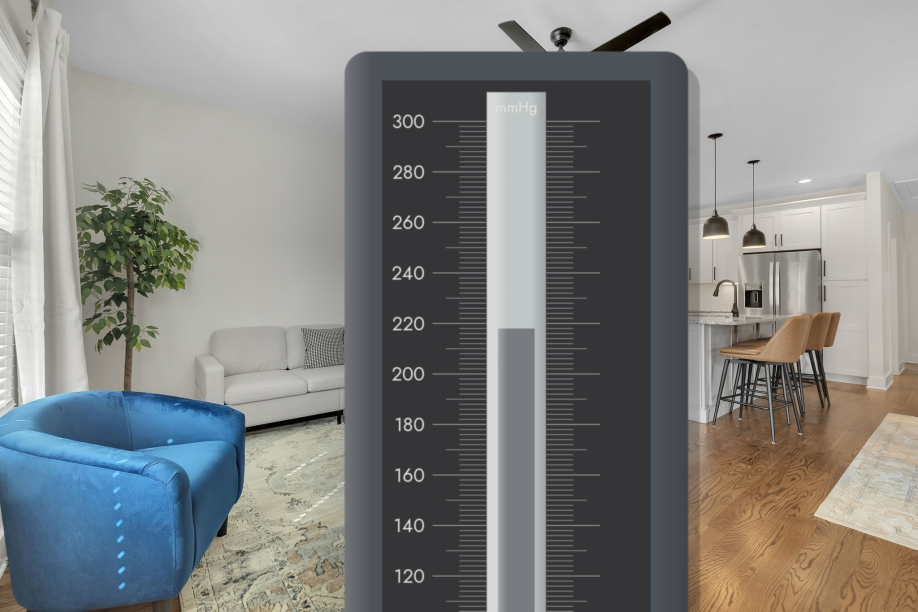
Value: 218 mmHg
